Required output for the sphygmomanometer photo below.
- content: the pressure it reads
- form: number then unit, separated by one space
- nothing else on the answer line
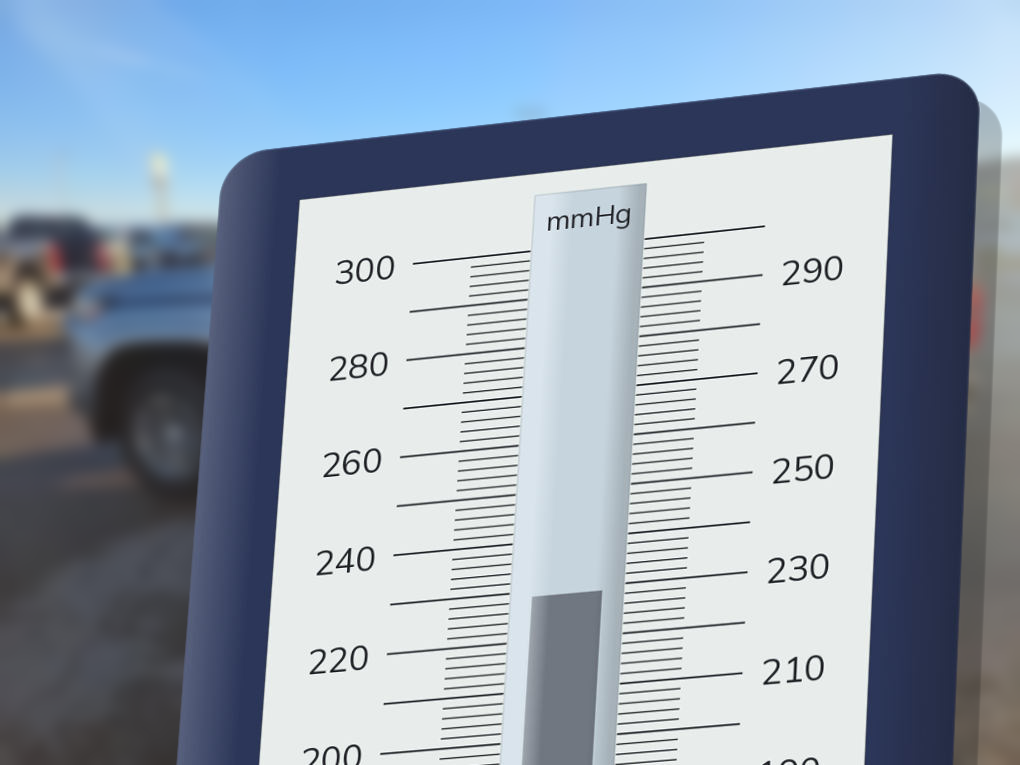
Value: 229 mmHg
